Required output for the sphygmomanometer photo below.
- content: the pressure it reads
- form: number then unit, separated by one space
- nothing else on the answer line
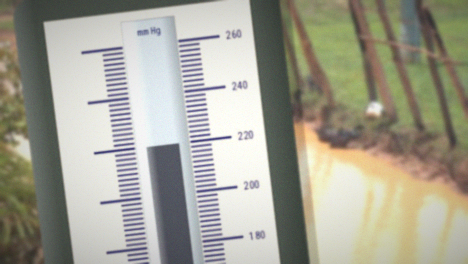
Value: 220 mmHg
